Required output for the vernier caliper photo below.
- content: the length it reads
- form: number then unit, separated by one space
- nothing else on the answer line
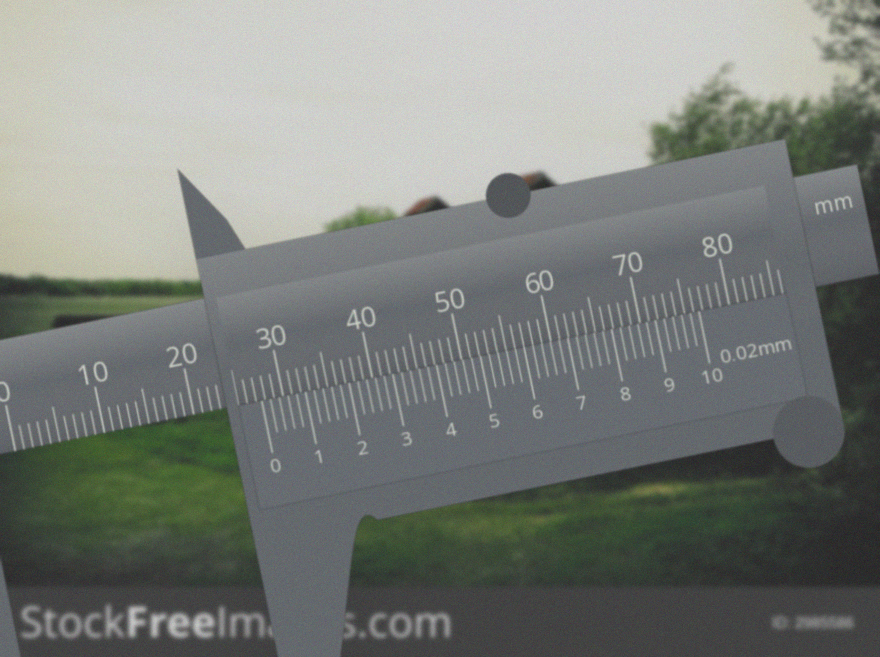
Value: 27.6 mm
